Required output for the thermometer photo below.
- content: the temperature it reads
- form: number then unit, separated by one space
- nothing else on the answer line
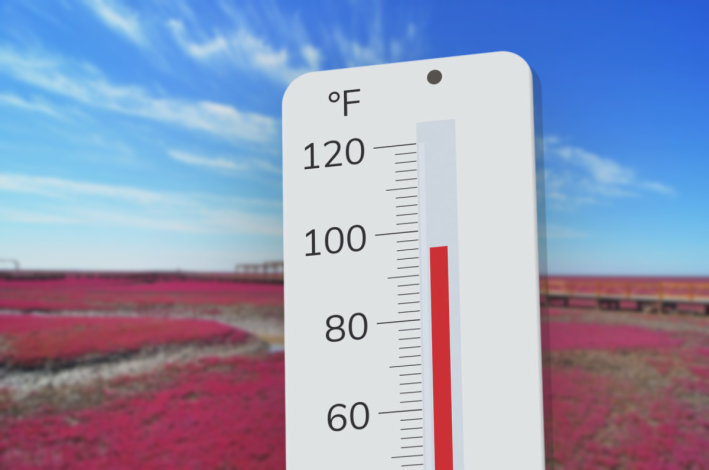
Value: 96 °F
